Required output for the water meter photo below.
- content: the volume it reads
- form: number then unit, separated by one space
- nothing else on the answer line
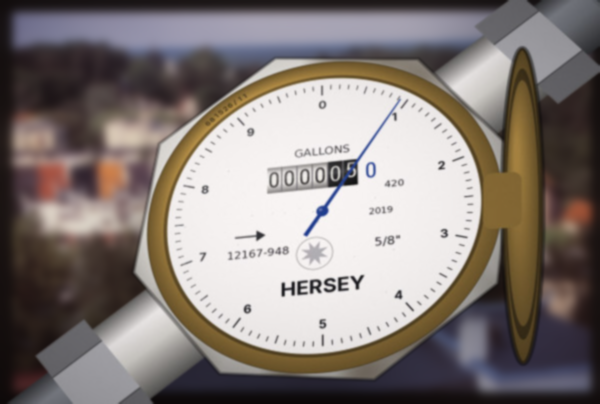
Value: 50.9 gal
